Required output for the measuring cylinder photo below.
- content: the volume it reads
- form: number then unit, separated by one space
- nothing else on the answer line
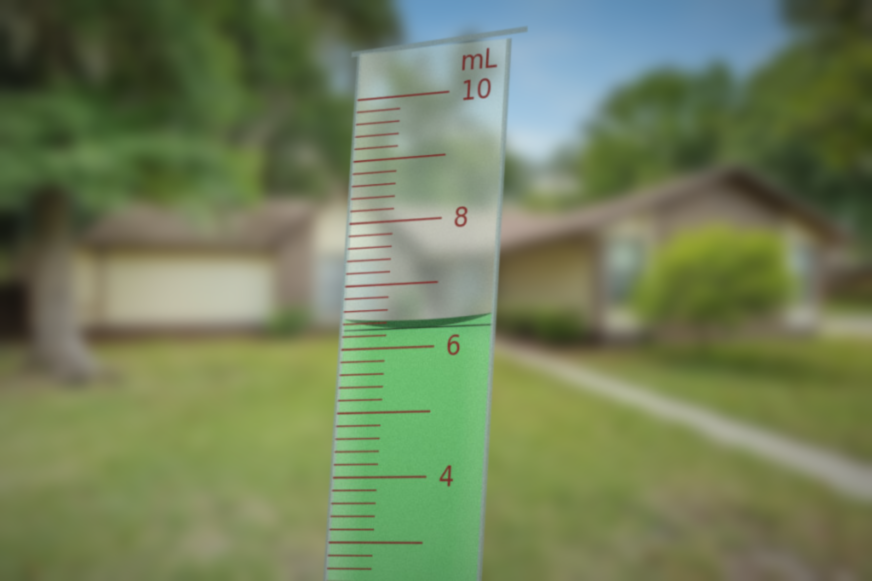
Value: 6.3 mL
